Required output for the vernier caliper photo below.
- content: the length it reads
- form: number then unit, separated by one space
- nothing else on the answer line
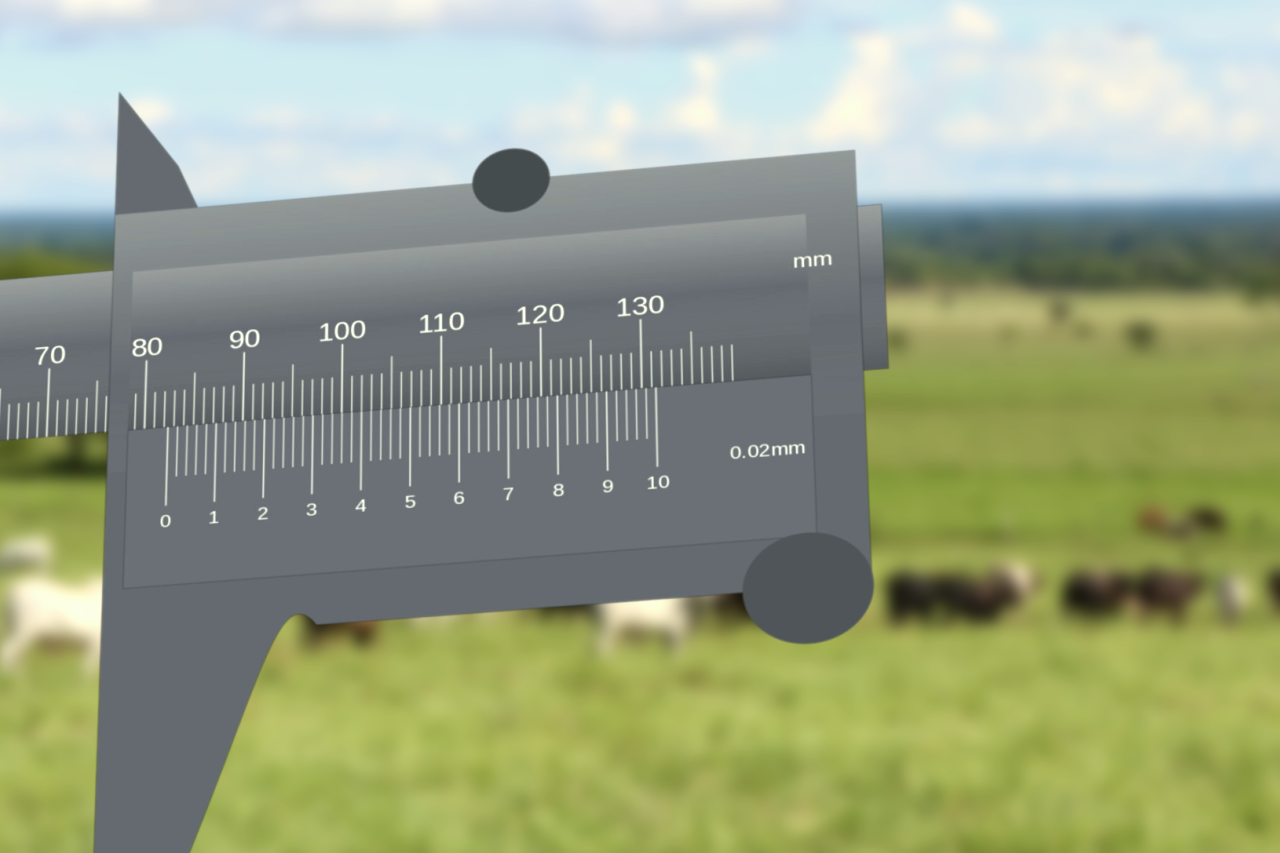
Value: 82.4 mm
